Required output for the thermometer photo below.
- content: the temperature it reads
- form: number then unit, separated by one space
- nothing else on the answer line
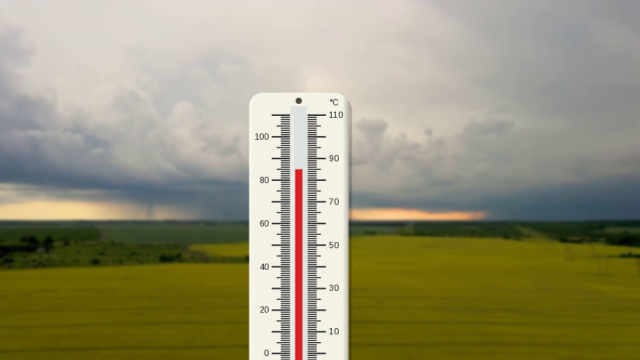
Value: 85 °C
